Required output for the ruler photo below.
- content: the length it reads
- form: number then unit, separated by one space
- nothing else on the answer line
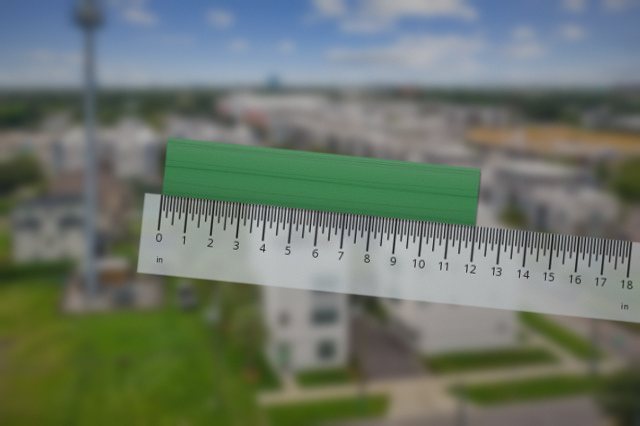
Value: 12 in
